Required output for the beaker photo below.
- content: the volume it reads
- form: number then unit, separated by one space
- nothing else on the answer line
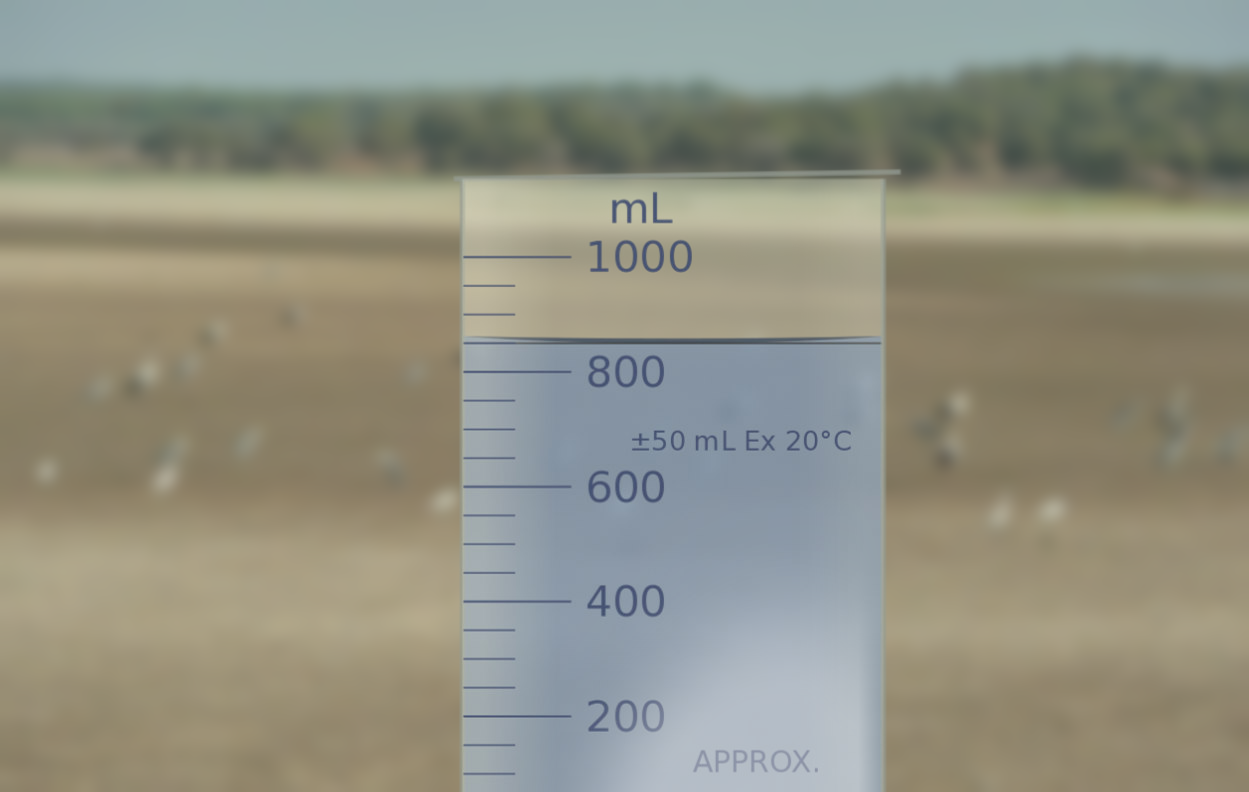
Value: 850 mL
